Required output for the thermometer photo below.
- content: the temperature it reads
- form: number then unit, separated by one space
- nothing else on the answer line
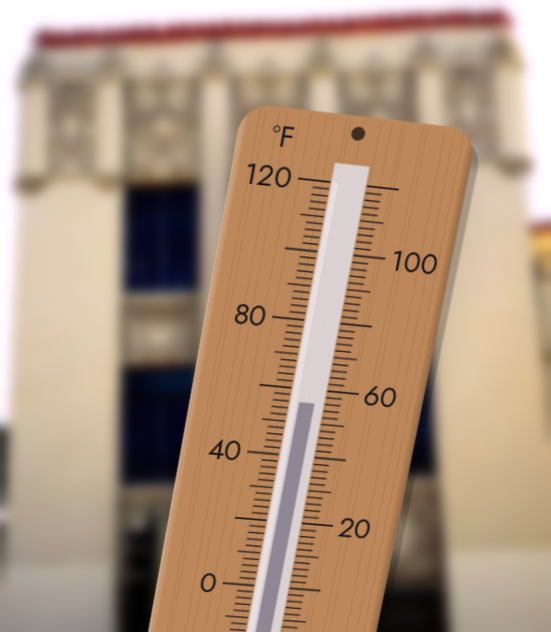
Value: 56 °F
